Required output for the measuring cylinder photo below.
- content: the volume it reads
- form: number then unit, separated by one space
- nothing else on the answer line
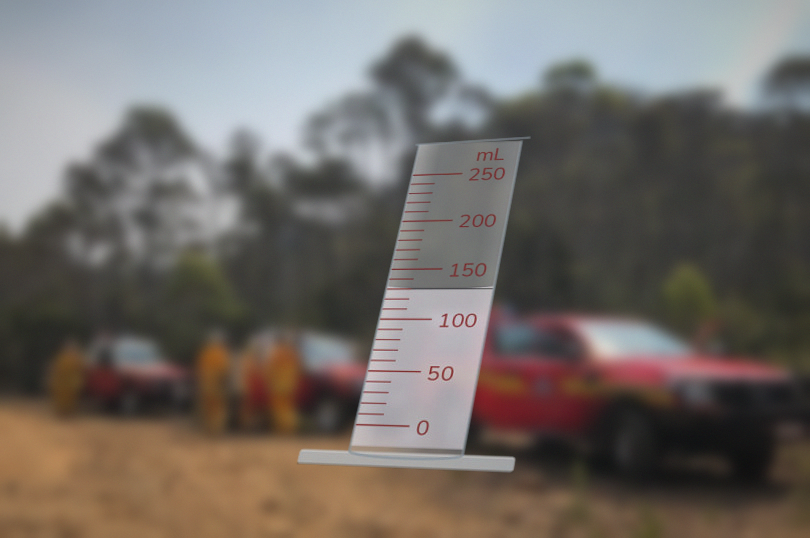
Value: 130 mL
